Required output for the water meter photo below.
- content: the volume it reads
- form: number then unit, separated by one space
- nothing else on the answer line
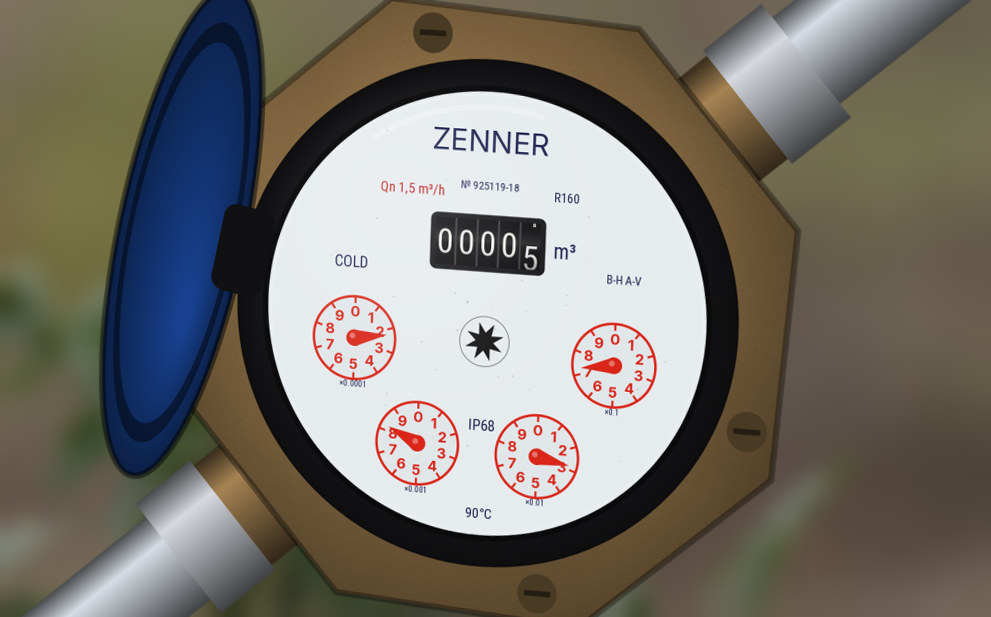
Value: 4.7282 m³
